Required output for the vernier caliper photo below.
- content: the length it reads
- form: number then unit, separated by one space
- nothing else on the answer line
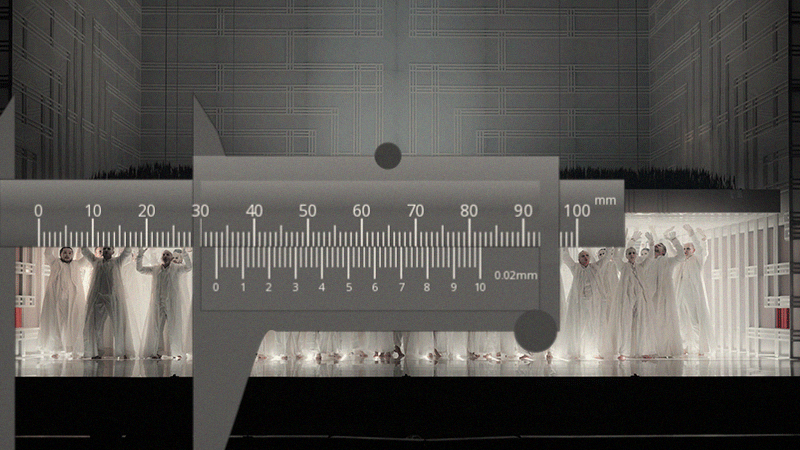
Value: 33.0 mm
